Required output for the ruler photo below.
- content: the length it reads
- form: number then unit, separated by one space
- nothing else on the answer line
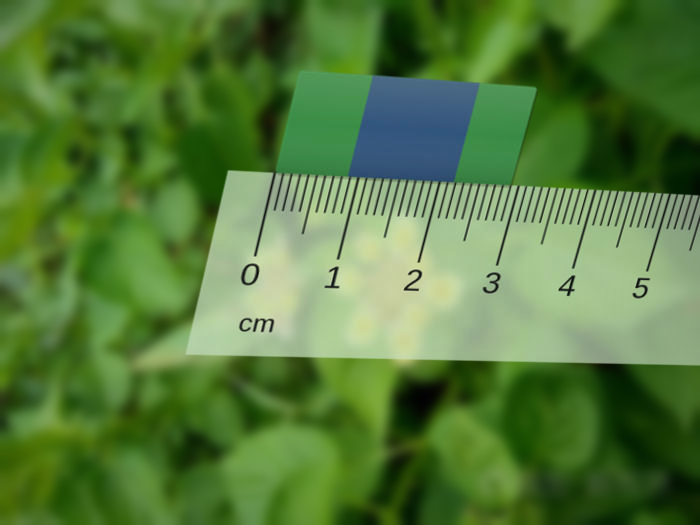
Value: 2.9 cm
